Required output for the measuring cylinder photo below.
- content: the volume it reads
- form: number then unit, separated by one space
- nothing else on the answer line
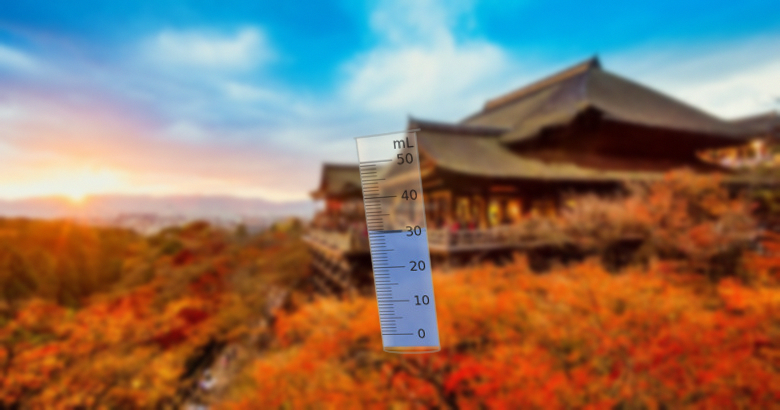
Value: 30 mL
